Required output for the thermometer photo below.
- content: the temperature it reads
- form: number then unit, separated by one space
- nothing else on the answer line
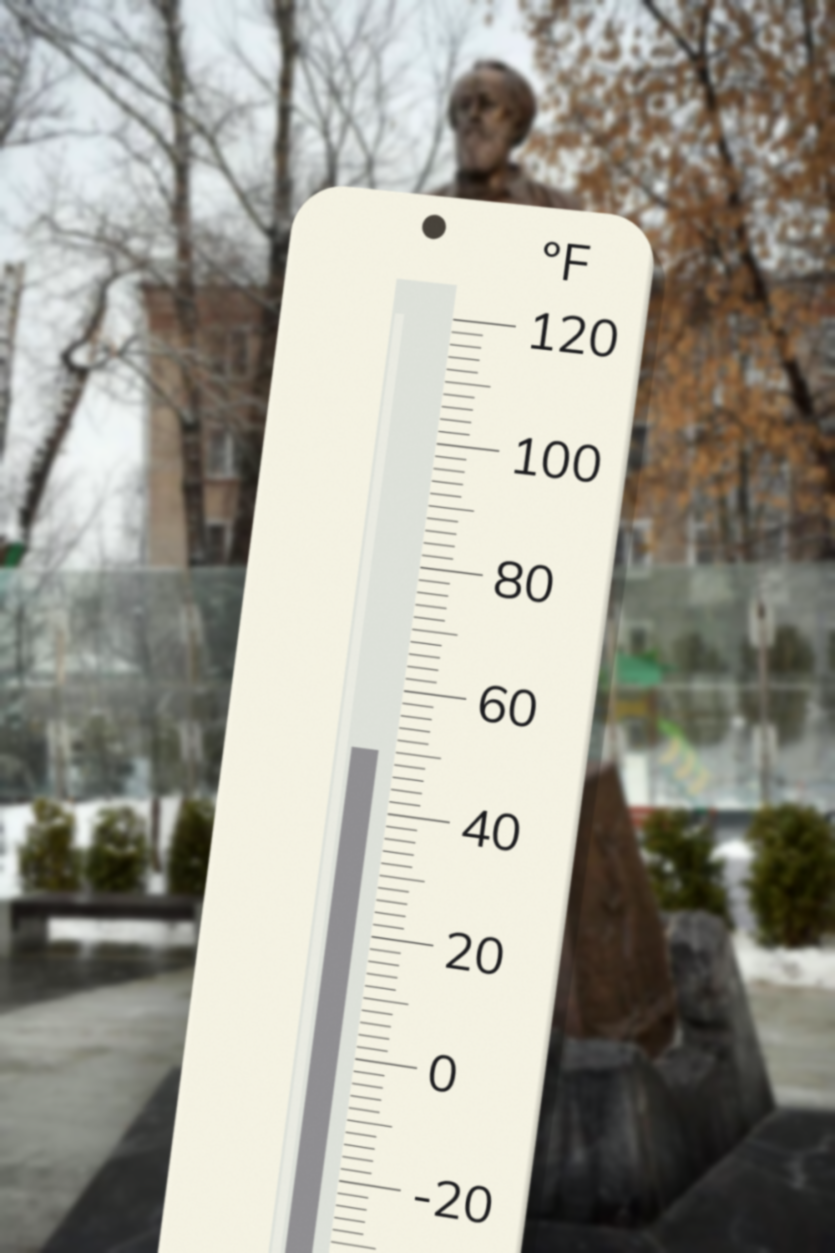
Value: 50 °F
